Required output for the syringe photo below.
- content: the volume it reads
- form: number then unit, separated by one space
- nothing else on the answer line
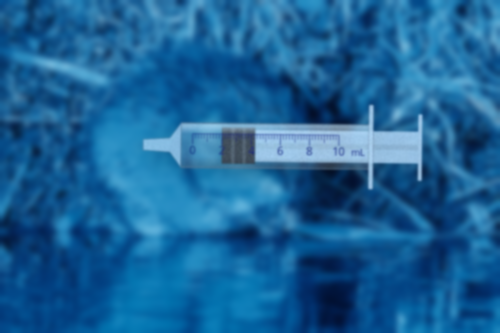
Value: 2 mL
